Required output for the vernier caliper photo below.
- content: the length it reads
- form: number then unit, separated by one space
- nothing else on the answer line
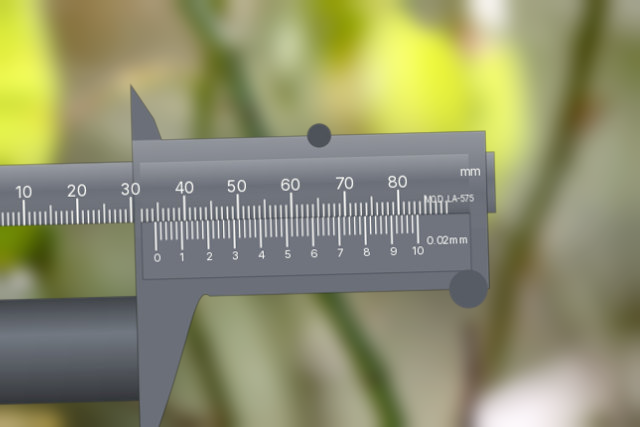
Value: 34.5 mm
